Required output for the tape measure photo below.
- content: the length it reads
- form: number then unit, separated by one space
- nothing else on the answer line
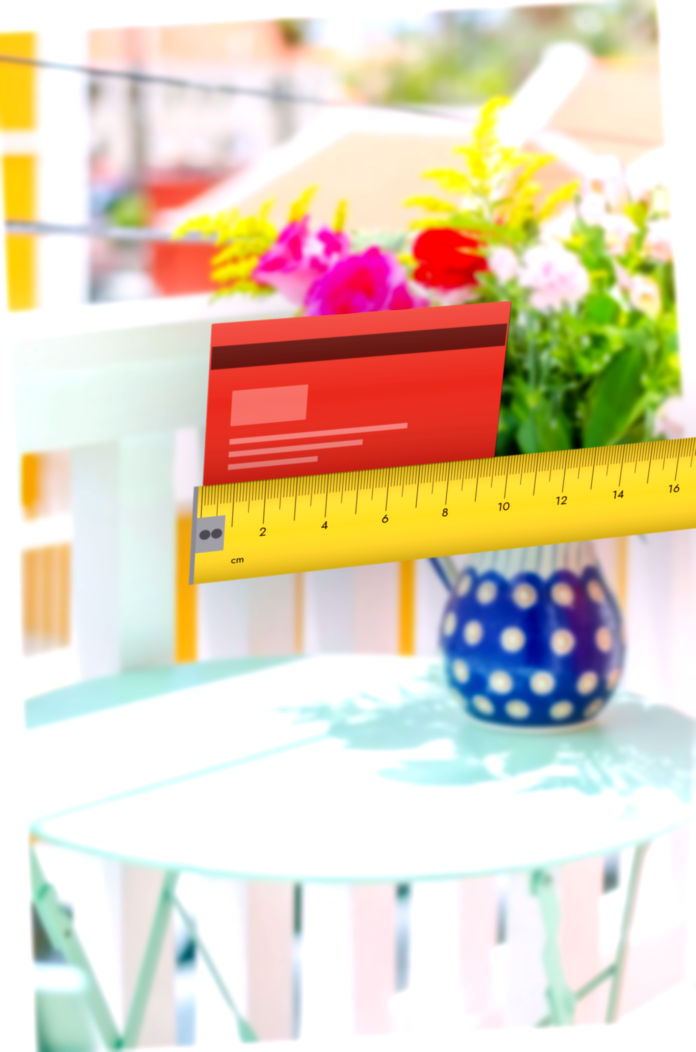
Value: 9.5 cm
